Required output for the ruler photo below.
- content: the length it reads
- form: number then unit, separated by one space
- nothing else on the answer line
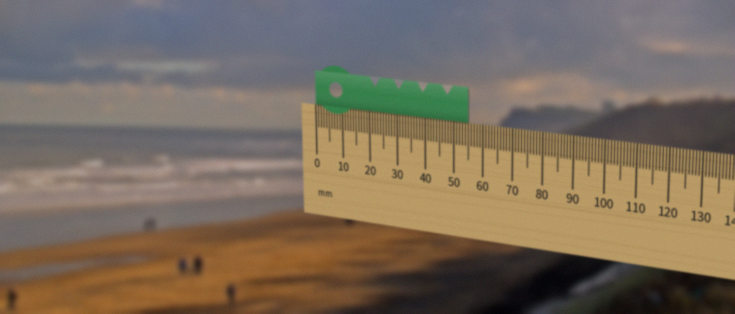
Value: 55 mm
